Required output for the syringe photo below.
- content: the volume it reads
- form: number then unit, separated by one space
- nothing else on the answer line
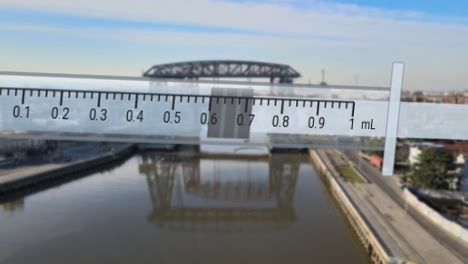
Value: 0.6 mL
